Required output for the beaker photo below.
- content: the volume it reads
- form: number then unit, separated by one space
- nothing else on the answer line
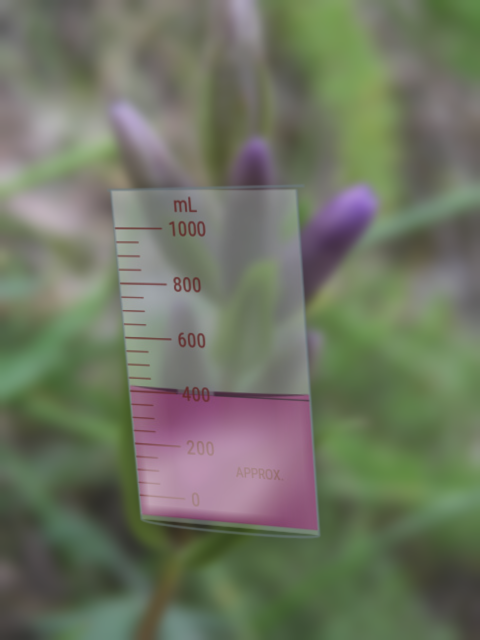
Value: 400 mL
